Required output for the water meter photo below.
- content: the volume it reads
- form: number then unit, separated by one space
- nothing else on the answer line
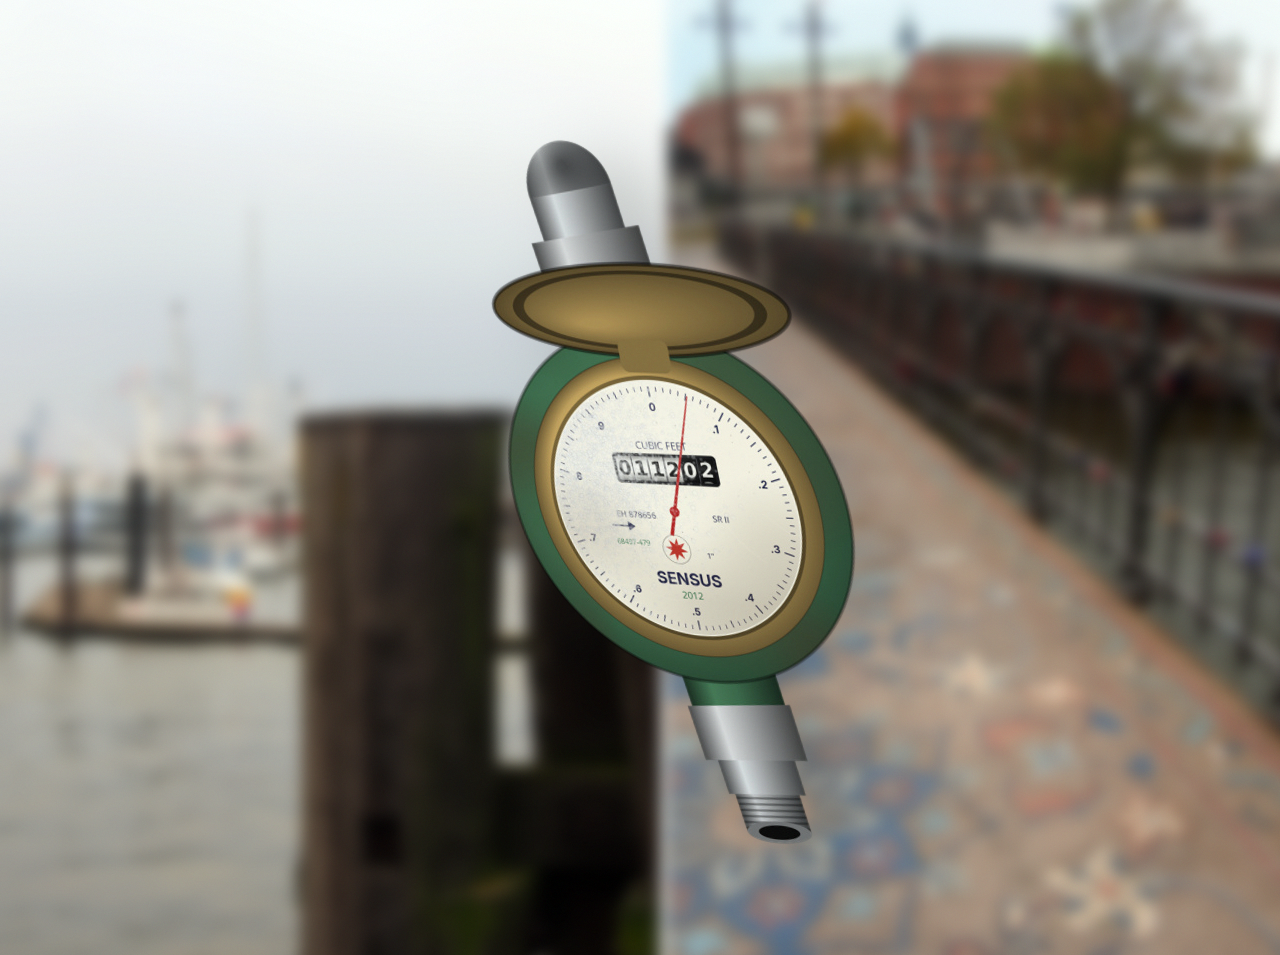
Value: 11202.05 ft³
